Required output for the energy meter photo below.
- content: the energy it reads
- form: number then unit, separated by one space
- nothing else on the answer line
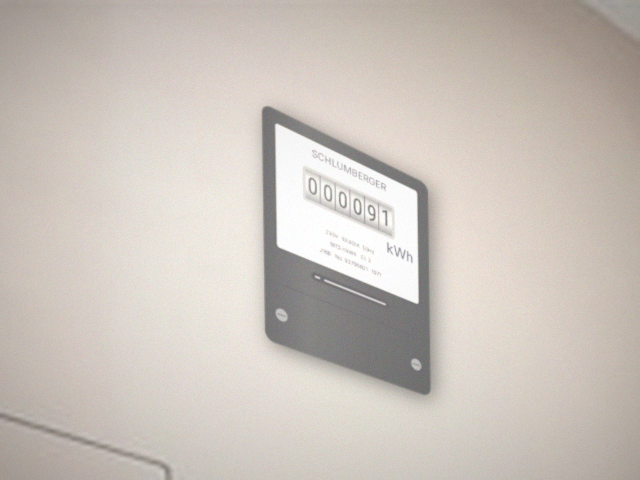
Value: 91 kWh
